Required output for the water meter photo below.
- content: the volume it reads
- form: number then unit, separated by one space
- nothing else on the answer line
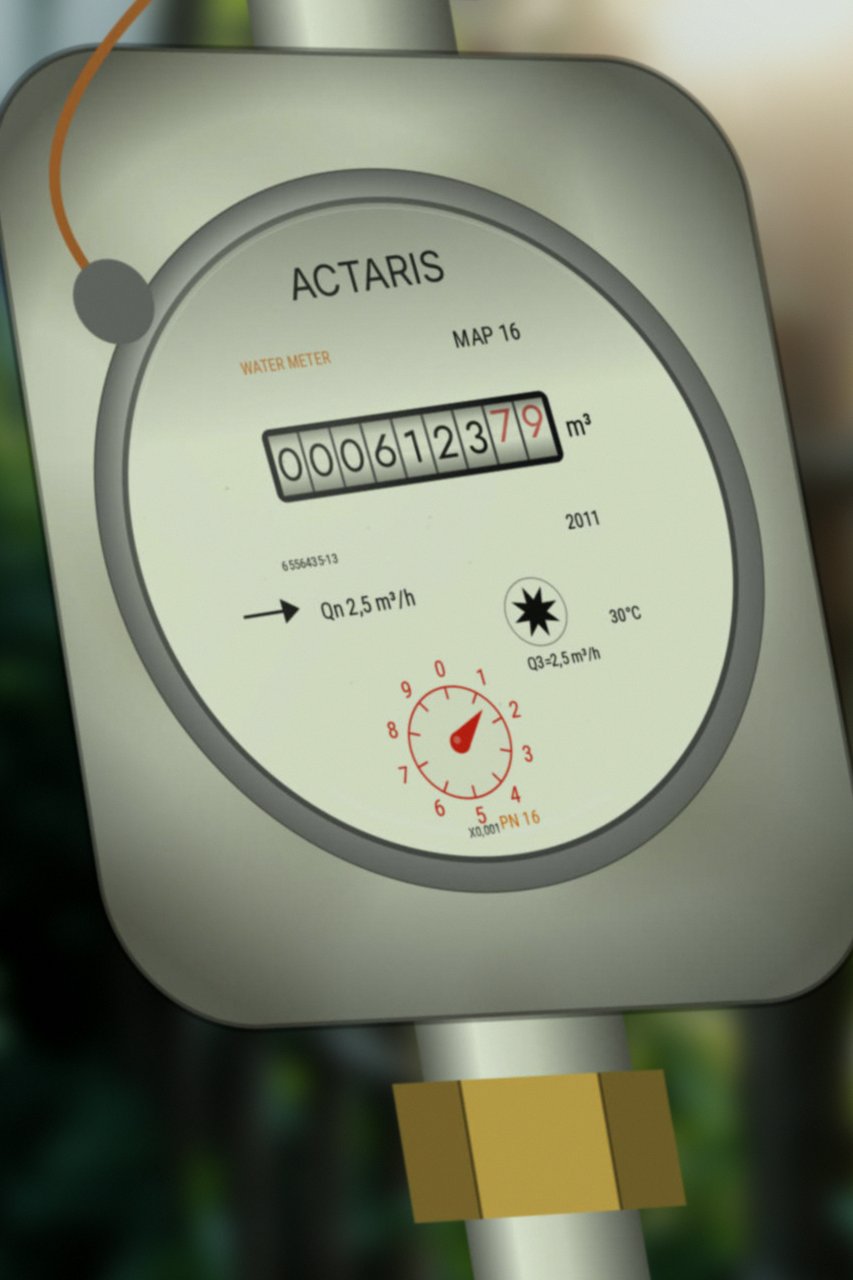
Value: 6123.791 m³
